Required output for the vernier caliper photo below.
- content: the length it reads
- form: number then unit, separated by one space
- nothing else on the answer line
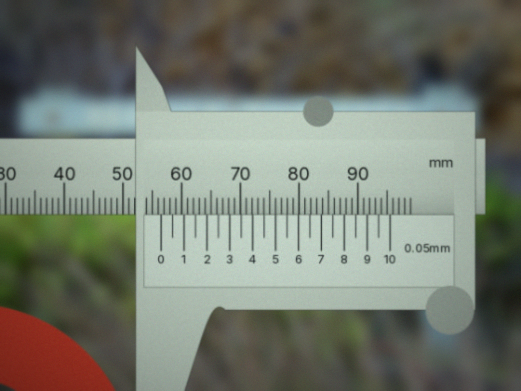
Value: 56.5 mm
